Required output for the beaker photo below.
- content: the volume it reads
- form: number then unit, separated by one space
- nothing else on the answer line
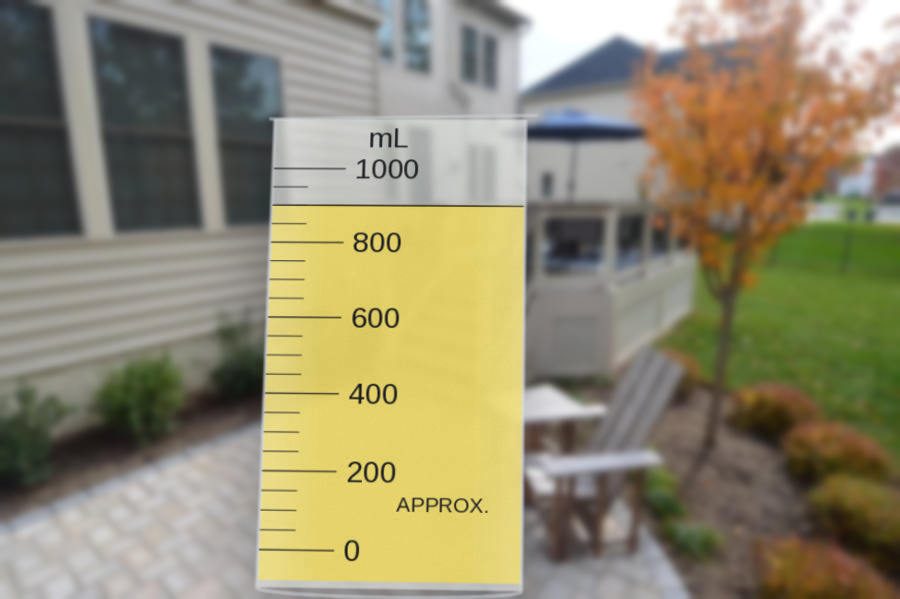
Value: 900 mL
